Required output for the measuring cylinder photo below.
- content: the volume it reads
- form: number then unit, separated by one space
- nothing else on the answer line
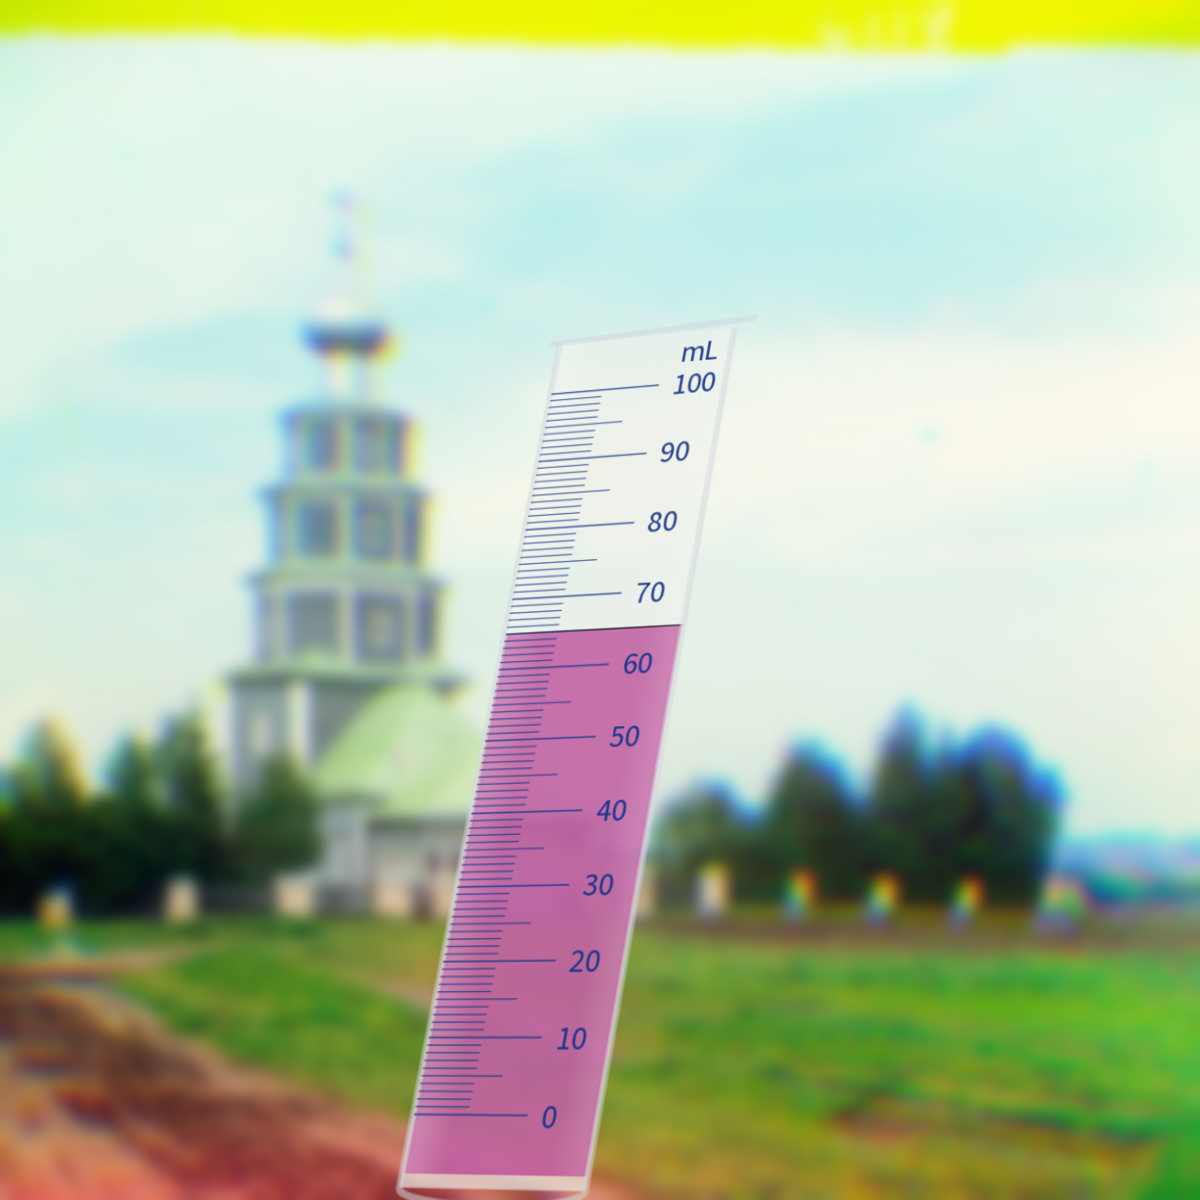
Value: 65 mL
